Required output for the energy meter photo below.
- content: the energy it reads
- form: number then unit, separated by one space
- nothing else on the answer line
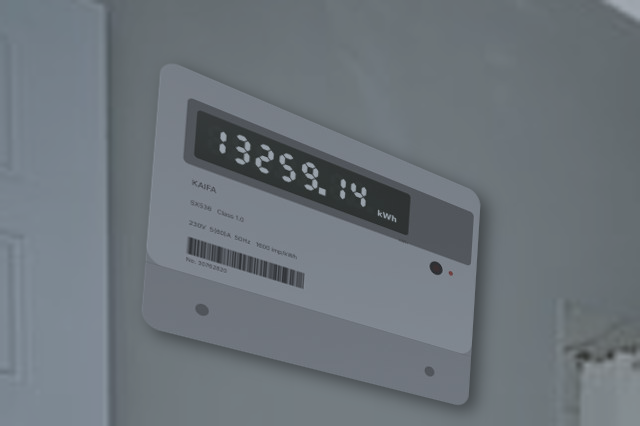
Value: 13259.14 kWh
